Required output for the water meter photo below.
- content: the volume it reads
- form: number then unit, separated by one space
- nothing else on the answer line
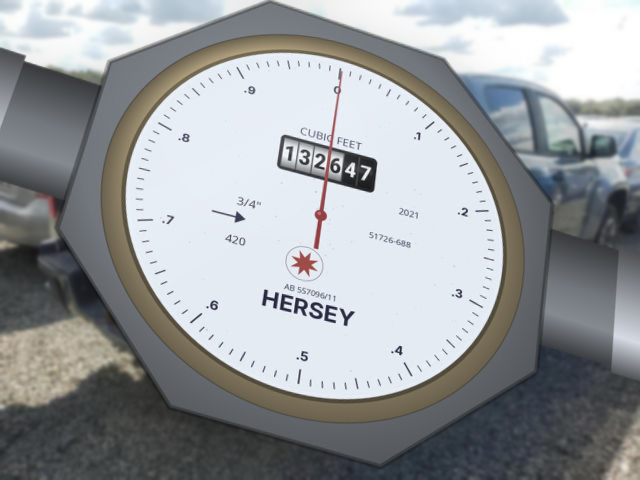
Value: 132647.00 ft³
